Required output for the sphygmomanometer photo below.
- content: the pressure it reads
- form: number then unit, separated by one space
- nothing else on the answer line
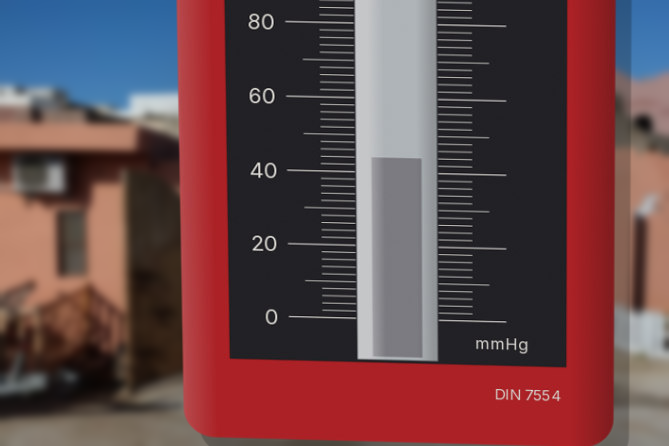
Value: 44 mmHg
